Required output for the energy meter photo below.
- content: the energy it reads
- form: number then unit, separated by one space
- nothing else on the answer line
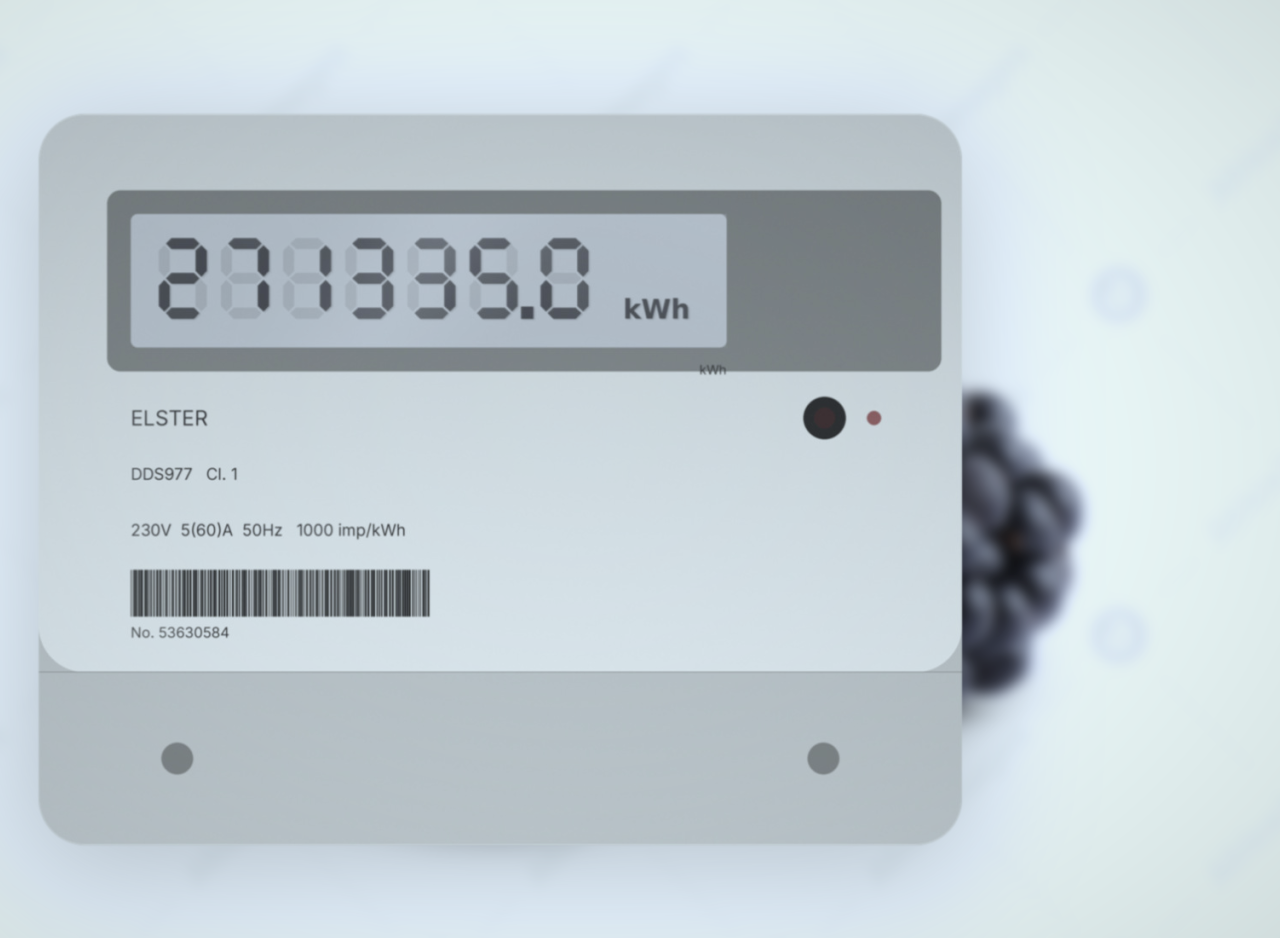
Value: 271335.0 kWh
